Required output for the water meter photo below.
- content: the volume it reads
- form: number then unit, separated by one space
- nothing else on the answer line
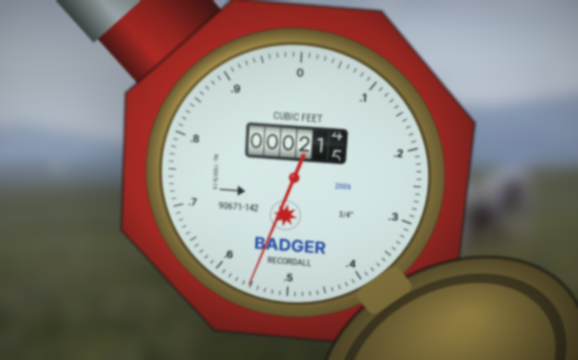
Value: 214.55 ft³
